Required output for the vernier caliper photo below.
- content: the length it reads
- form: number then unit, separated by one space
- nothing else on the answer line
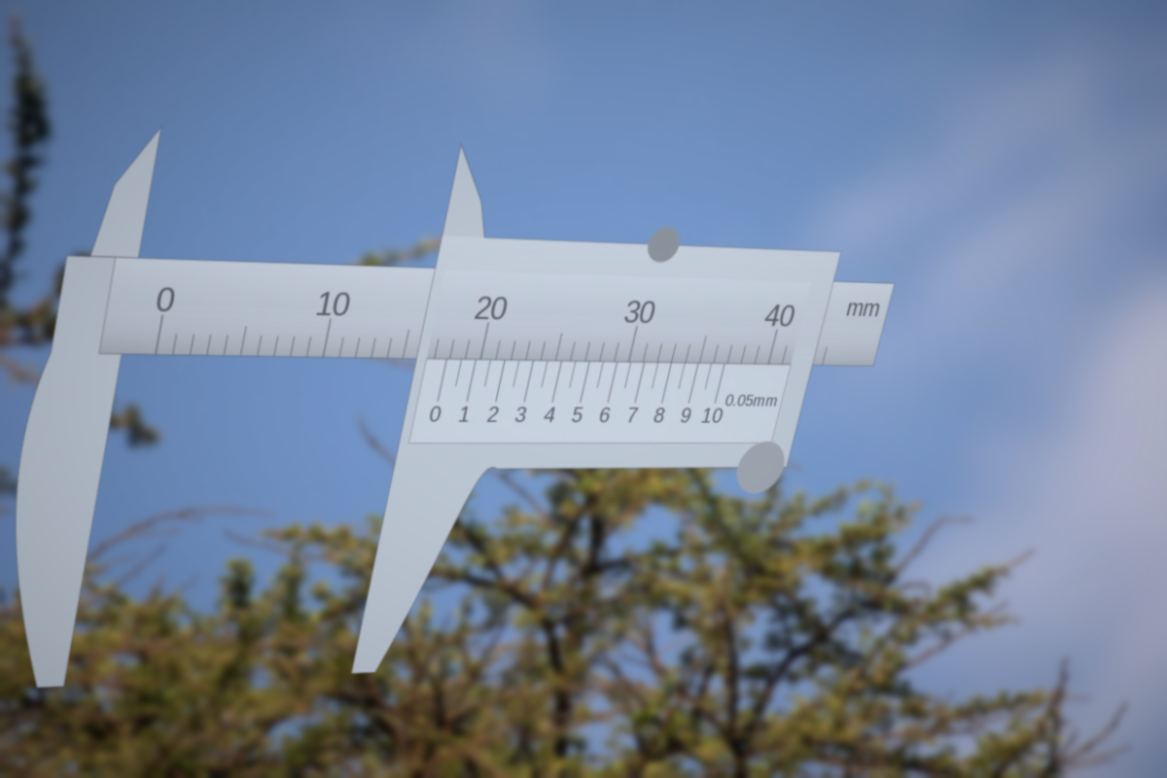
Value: 17.8 mm
